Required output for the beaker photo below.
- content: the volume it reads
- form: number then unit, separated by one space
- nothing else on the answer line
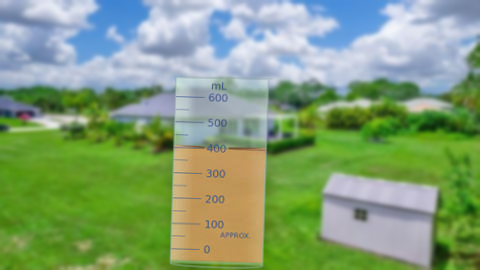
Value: 400 mL
